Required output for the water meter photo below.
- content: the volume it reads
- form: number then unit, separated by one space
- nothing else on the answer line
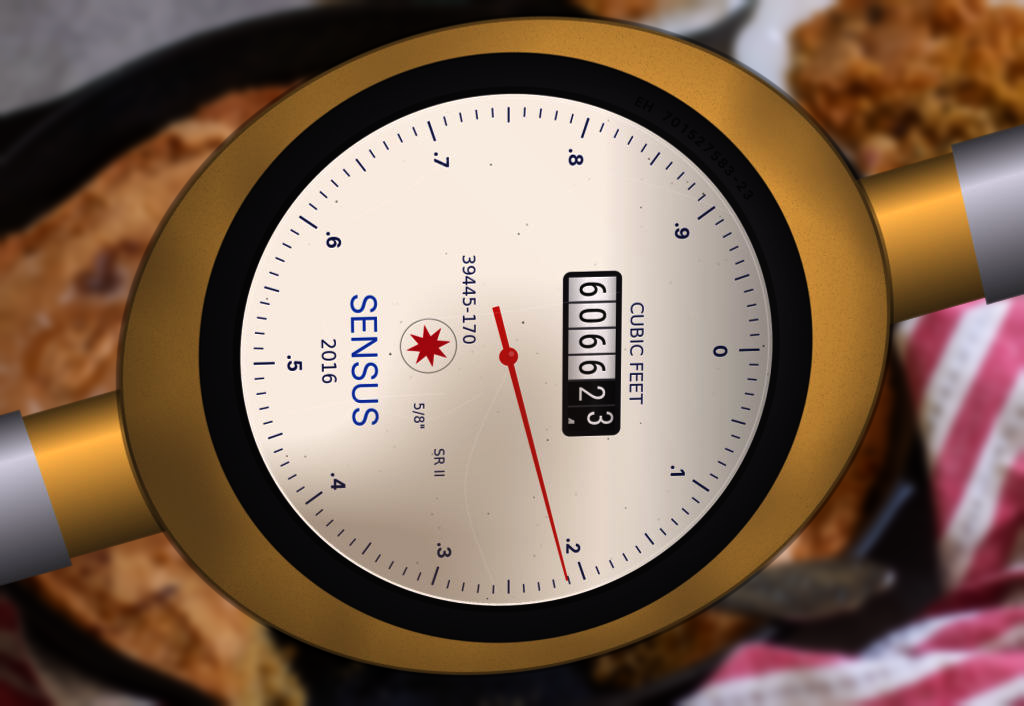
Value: 606623.21 ft³
